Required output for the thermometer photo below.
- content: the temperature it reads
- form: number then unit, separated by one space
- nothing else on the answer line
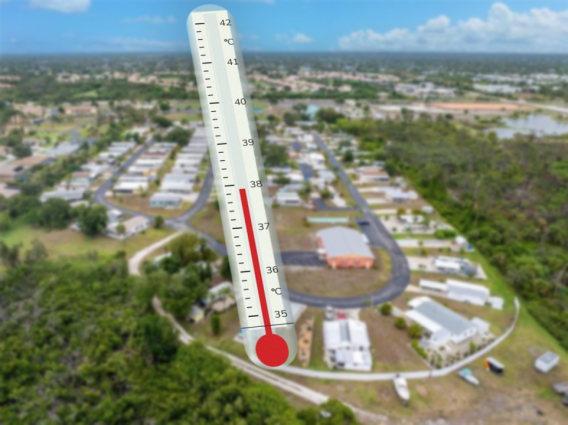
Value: 37.9 °C
